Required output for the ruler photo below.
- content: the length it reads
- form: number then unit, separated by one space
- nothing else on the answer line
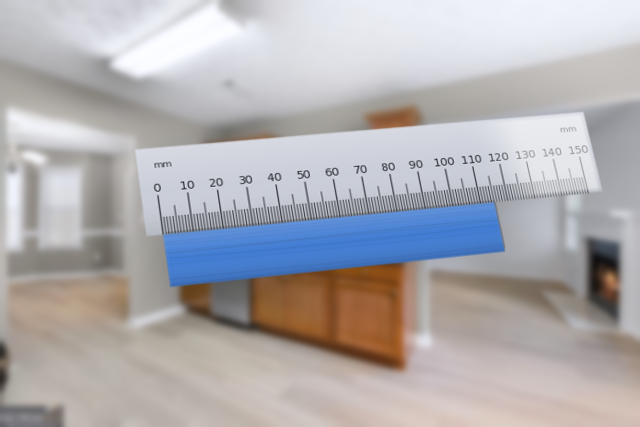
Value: 115 mm
